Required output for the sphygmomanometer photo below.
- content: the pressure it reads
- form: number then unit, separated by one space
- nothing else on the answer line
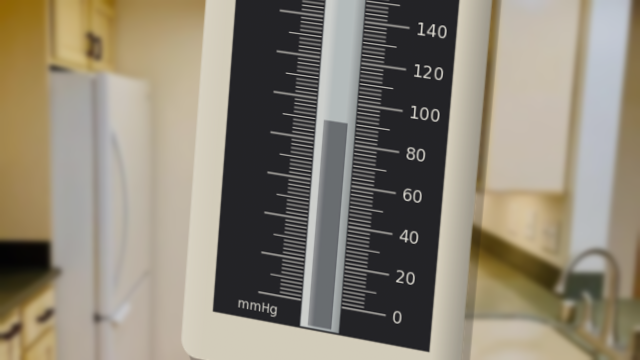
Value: 90 mmHg
